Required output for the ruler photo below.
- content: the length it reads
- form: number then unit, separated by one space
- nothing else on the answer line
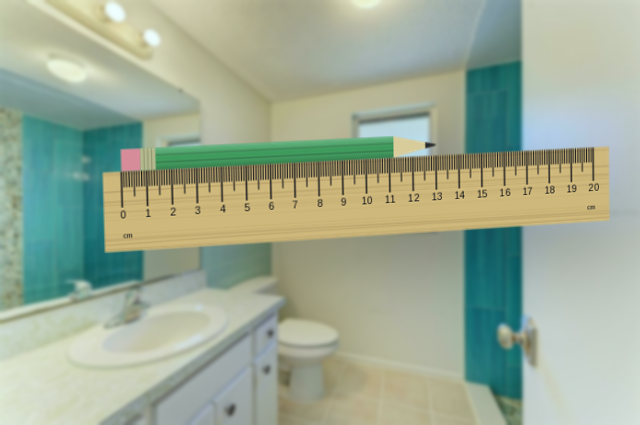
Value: 13 cm
